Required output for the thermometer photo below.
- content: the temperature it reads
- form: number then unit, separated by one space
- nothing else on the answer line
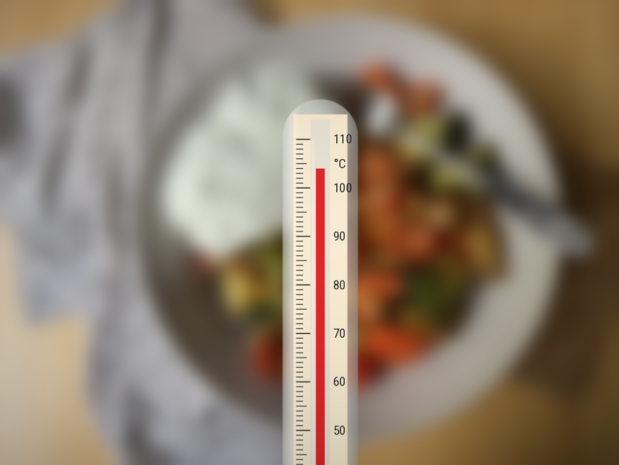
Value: 104 °C
